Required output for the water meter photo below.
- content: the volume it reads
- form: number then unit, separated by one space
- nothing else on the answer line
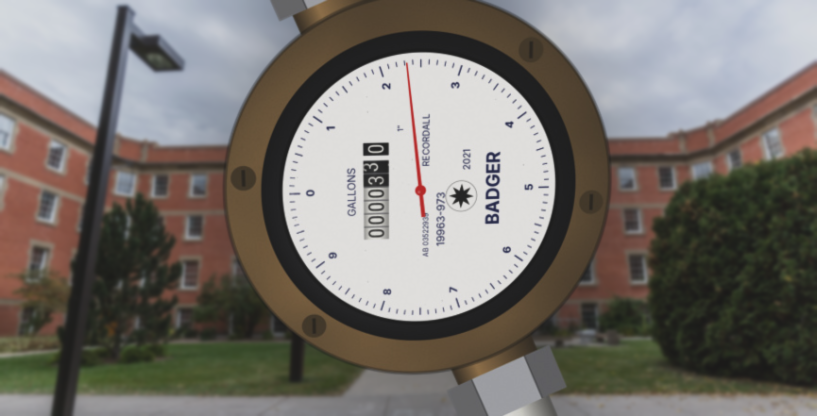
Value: 332.3 gal
